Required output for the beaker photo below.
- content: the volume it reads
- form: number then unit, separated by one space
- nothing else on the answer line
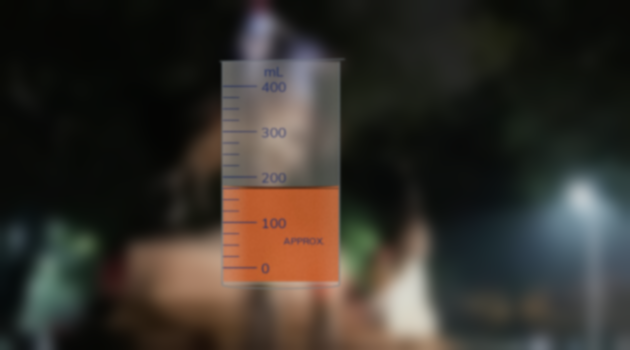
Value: 175 mL
